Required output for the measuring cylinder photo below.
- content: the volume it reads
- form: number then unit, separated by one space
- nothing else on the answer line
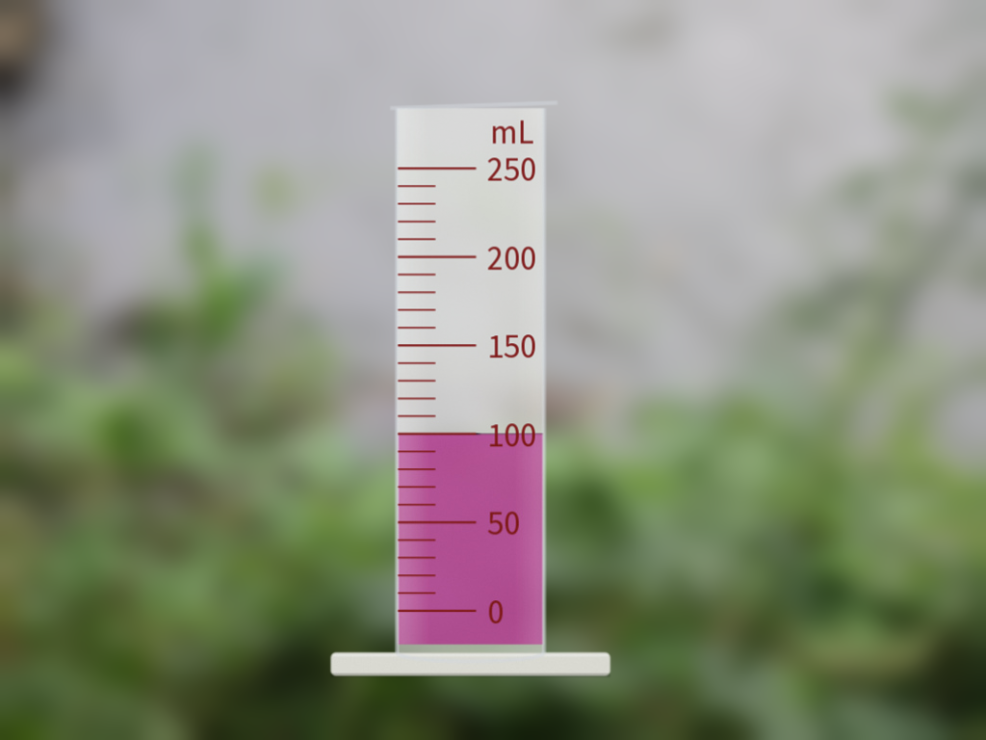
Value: 100 mL
